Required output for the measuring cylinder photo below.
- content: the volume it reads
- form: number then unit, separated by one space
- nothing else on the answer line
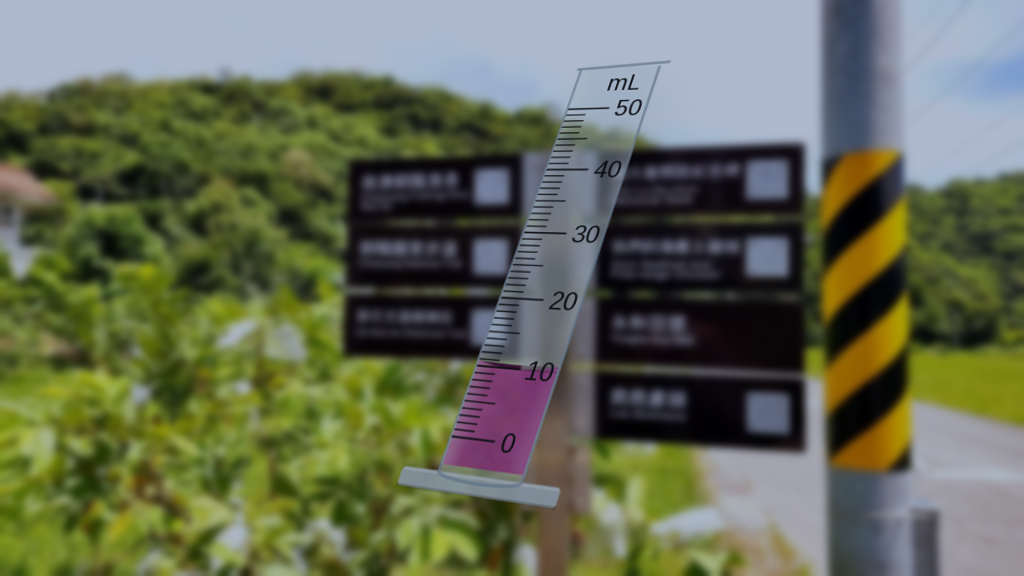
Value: 10 mL
